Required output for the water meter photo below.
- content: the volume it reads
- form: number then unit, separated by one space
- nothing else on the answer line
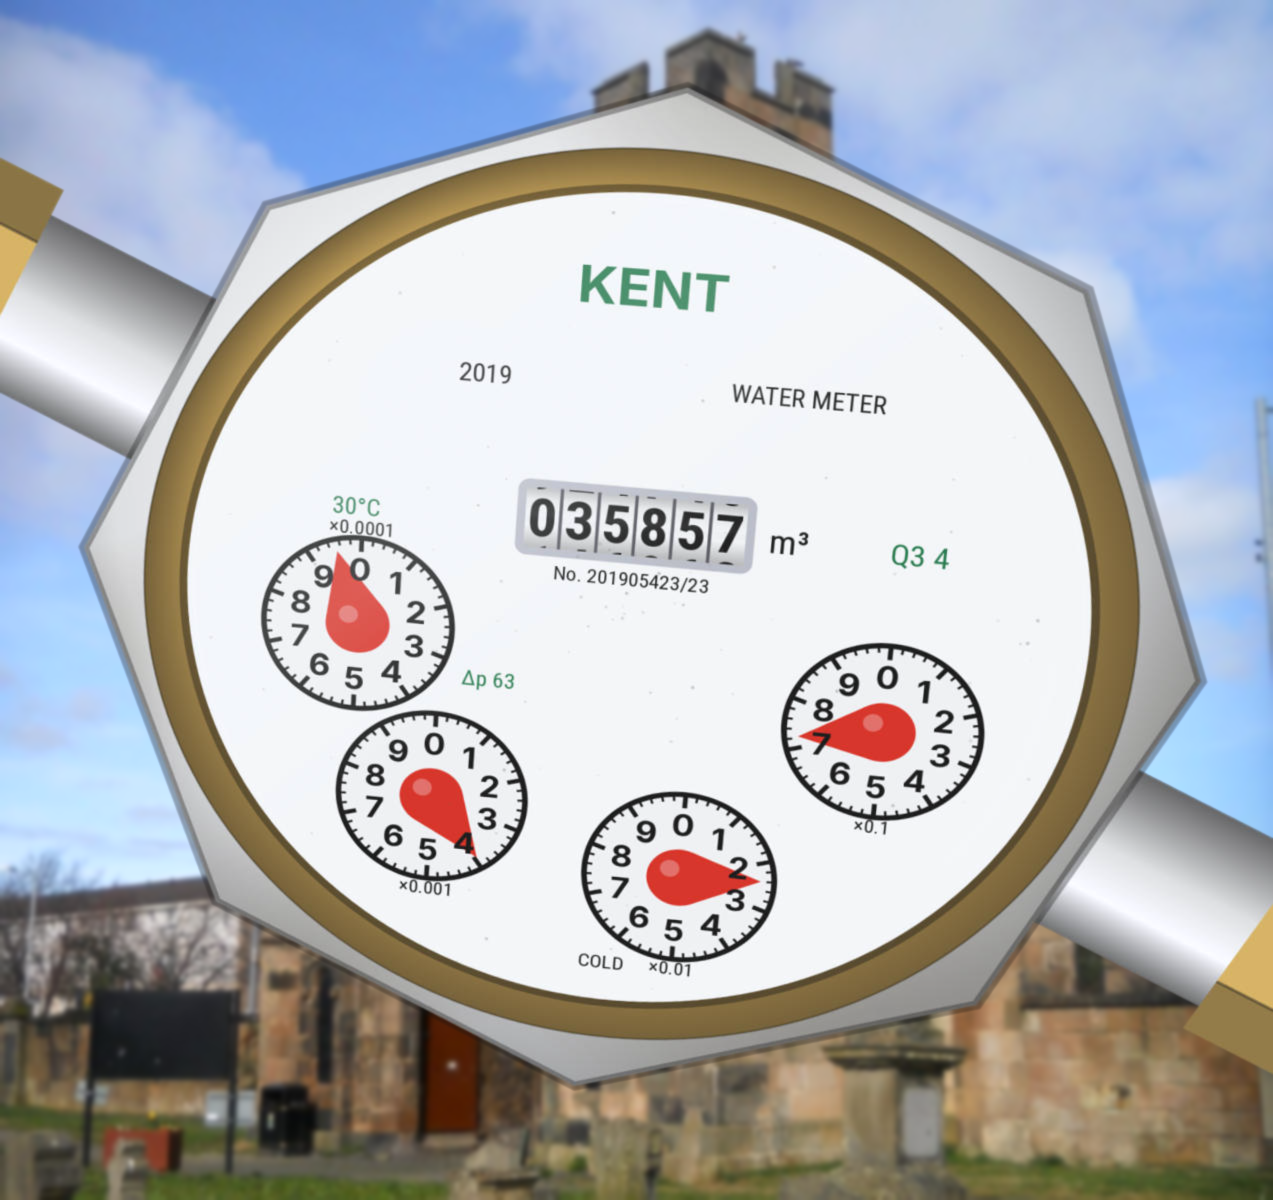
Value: 35857.7239 m³
